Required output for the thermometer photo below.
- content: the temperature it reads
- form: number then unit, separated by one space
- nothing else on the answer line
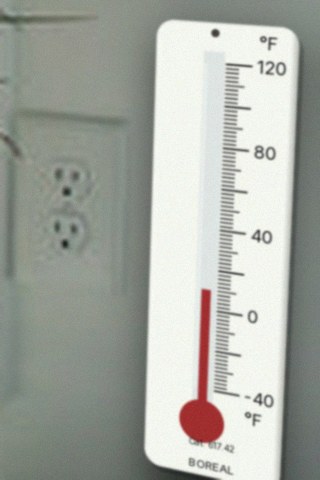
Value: 10 °F
